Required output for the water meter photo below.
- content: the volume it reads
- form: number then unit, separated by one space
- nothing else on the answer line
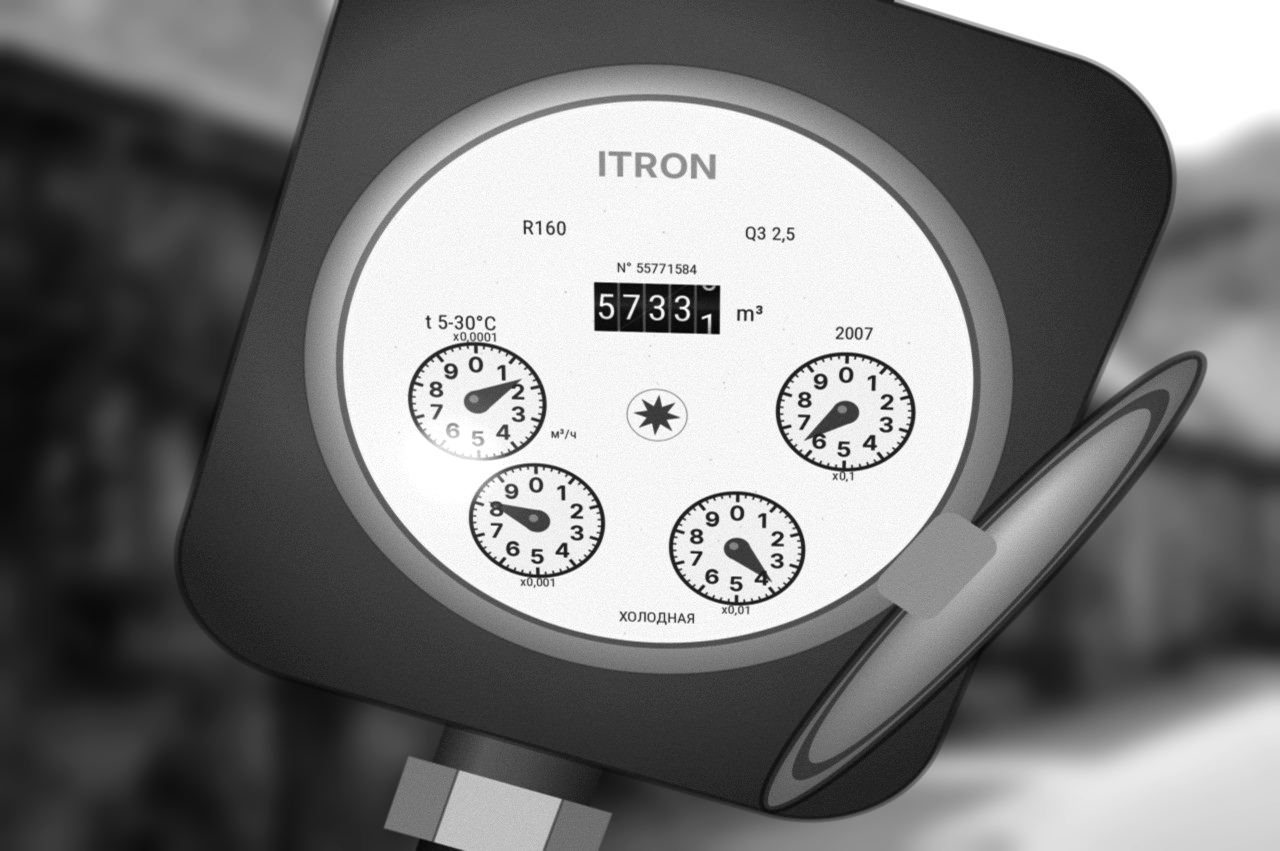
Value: 57330.6381 m³
